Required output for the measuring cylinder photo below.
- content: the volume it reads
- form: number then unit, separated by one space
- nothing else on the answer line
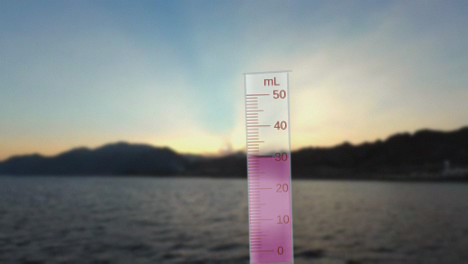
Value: 30 mL
